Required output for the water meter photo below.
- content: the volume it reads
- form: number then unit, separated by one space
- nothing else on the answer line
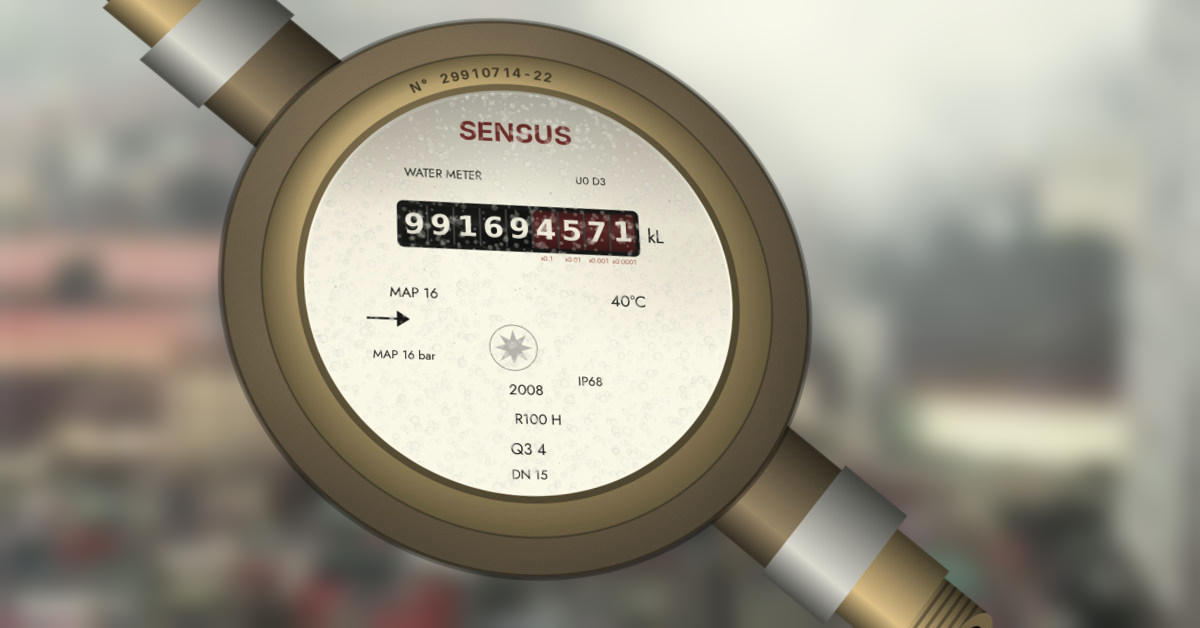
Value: 99169.4571 kL
